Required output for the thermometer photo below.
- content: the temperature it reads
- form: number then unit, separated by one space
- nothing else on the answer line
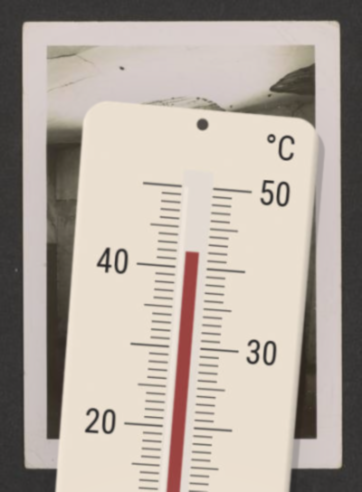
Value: 42 °C
